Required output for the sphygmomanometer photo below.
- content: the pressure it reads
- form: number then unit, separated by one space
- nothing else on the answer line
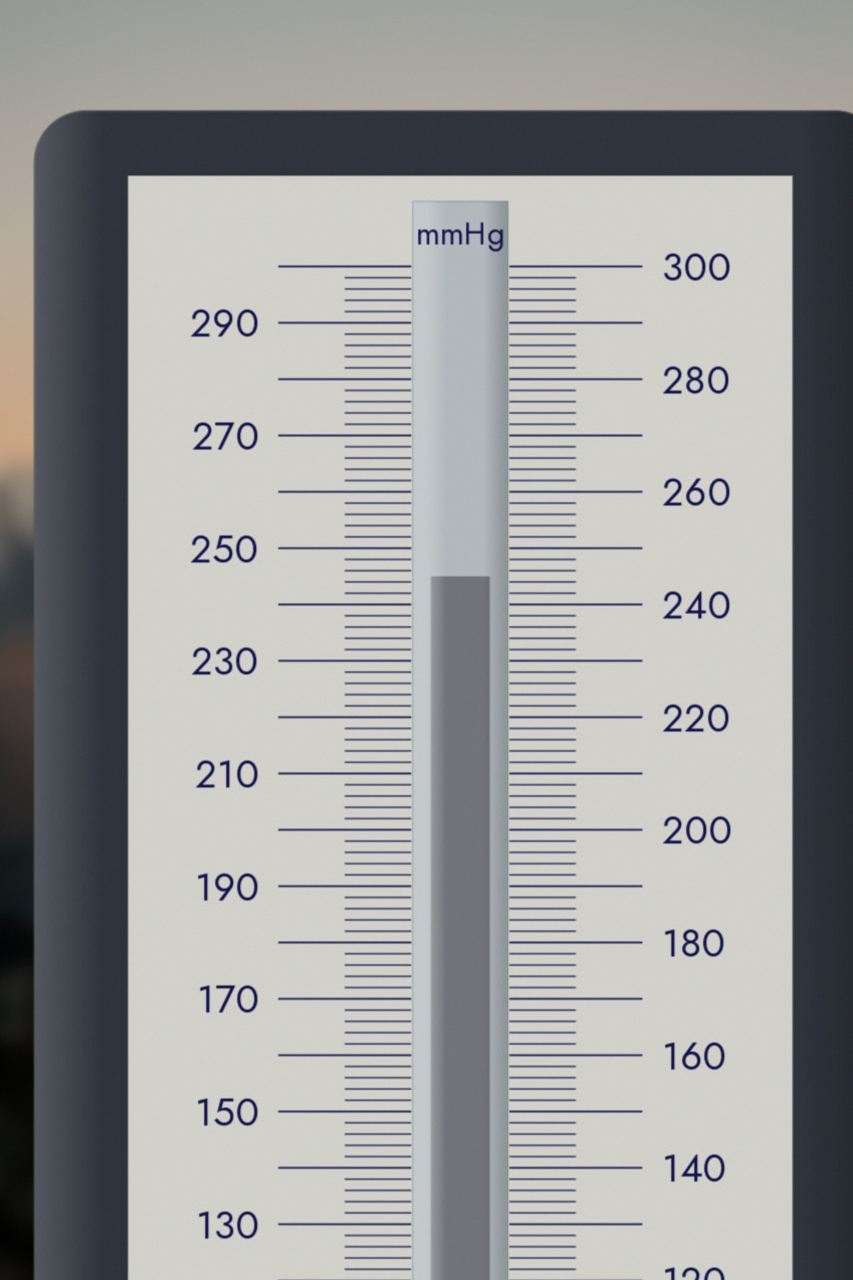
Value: 245 mmHg
